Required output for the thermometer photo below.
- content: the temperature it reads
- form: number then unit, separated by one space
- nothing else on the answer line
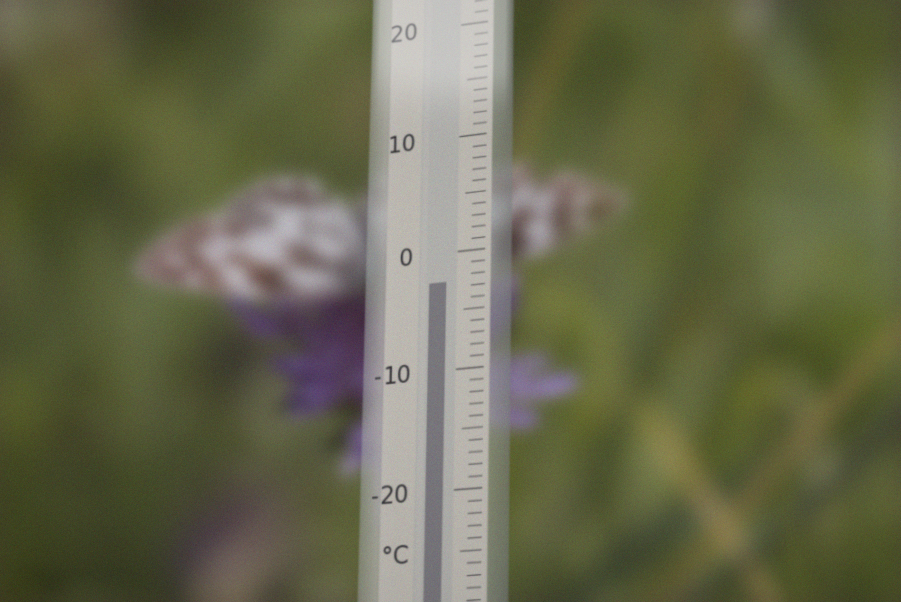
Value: -2.5 °C
